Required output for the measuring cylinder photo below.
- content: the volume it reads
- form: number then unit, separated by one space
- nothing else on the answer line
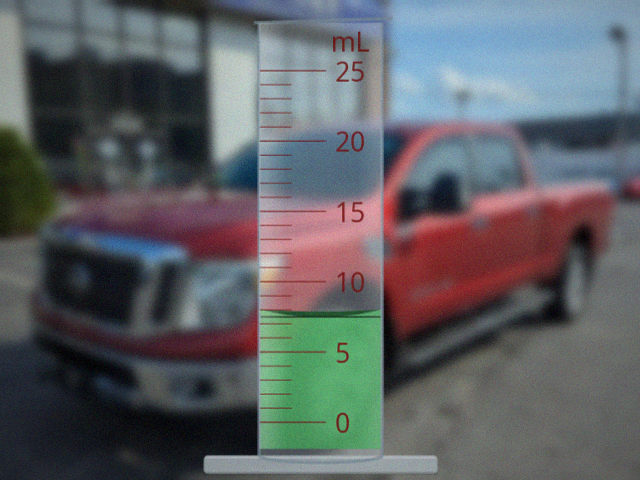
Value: 7.5 mL
